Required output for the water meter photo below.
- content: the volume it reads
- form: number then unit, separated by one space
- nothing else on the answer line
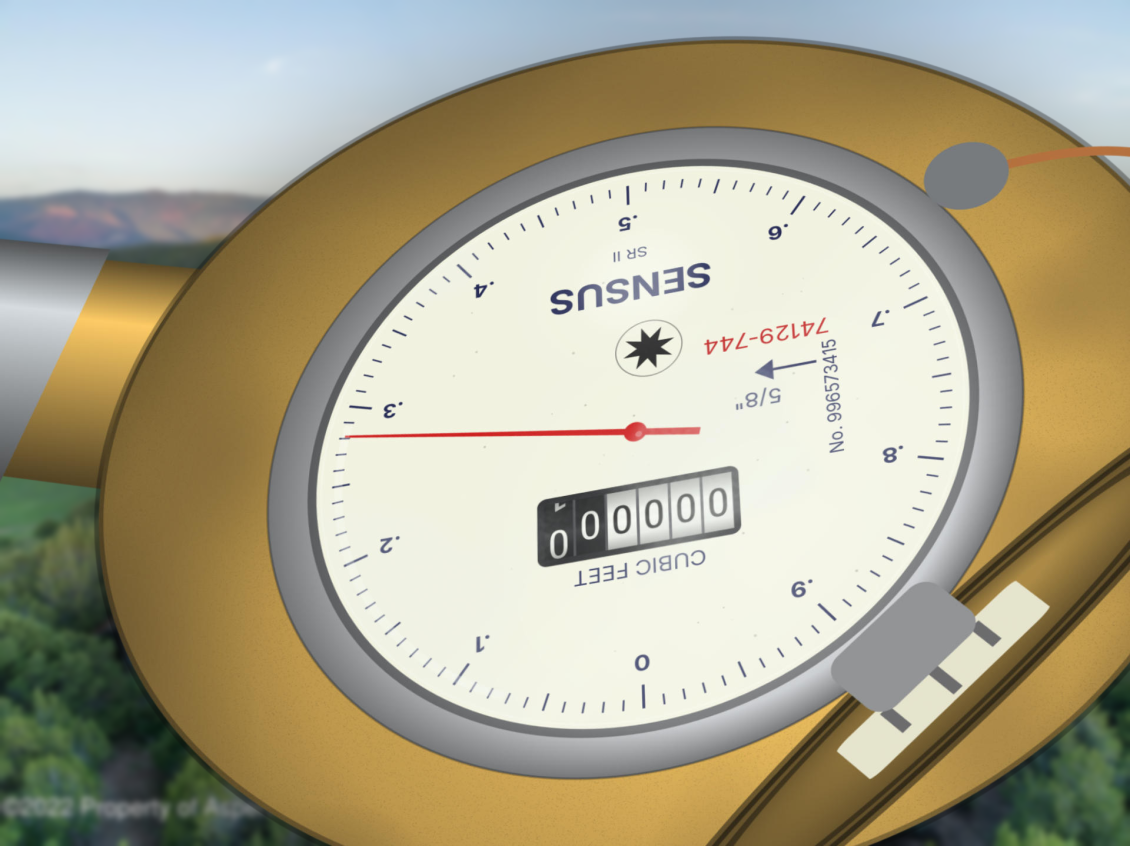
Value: 0.28 ft³
